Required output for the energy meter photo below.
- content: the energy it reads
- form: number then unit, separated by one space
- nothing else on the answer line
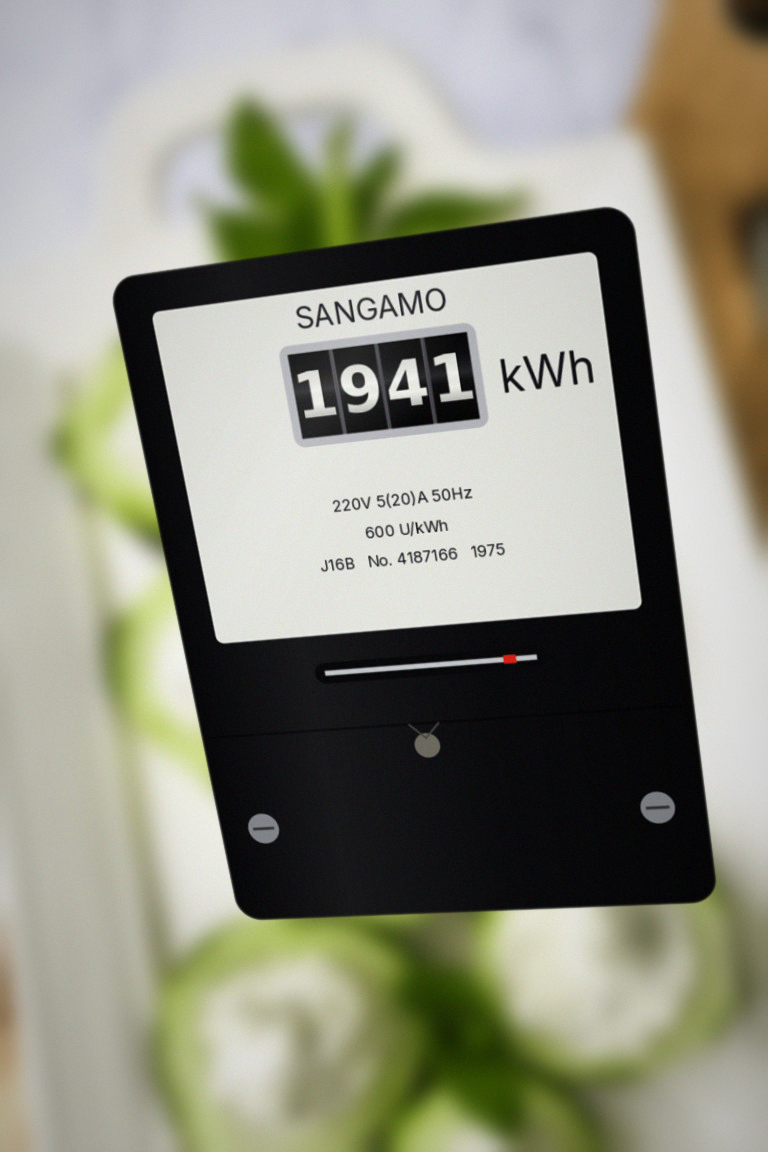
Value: 1941 kWh
